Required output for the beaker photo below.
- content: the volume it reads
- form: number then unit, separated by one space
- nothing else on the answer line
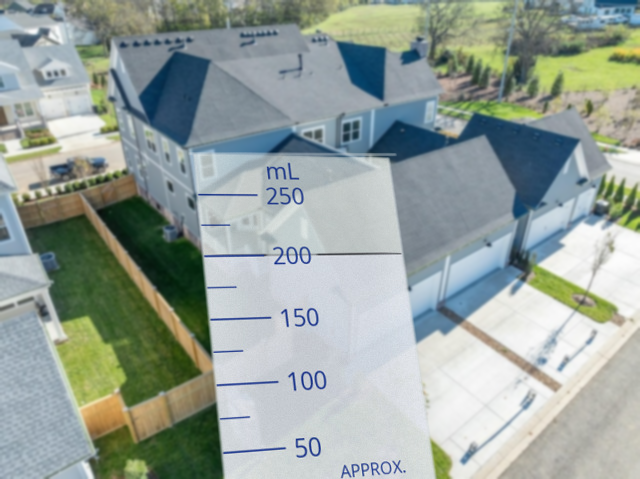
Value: 200 mL
